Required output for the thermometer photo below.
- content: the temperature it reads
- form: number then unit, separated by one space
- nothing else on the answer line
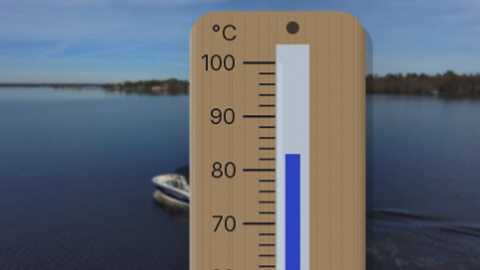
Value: 83 °C
